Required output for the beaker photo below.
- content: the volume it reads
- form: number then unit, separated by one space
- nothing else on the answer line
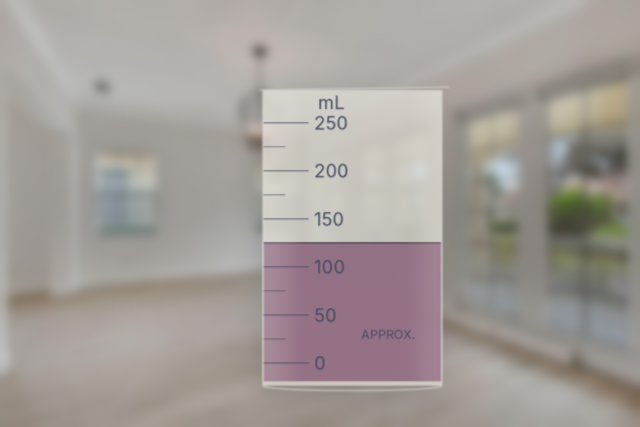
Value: 125 mL
